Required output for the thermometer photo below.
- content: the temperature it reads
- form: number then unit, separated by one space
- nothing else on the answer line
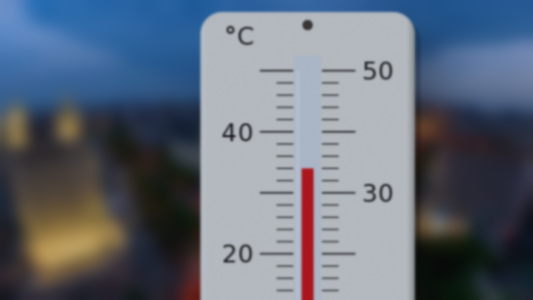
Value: 34 °C
